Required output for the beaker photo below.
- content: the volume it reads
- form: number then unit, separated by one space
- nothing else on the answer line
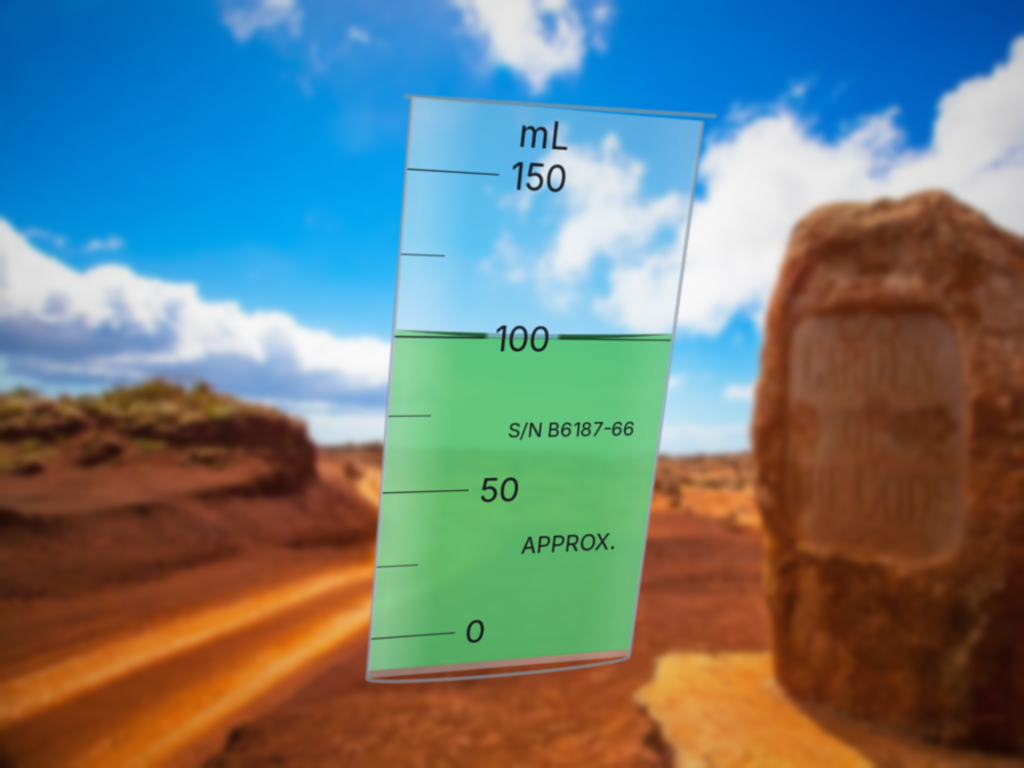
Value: 100 mL
